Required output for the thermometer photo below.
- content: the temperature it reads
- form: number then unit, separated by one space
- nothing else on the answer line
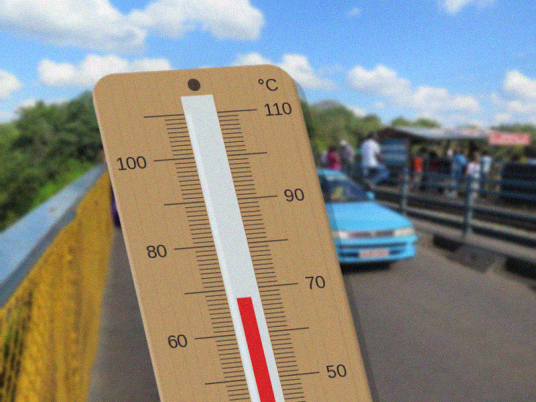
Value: 68 °C
